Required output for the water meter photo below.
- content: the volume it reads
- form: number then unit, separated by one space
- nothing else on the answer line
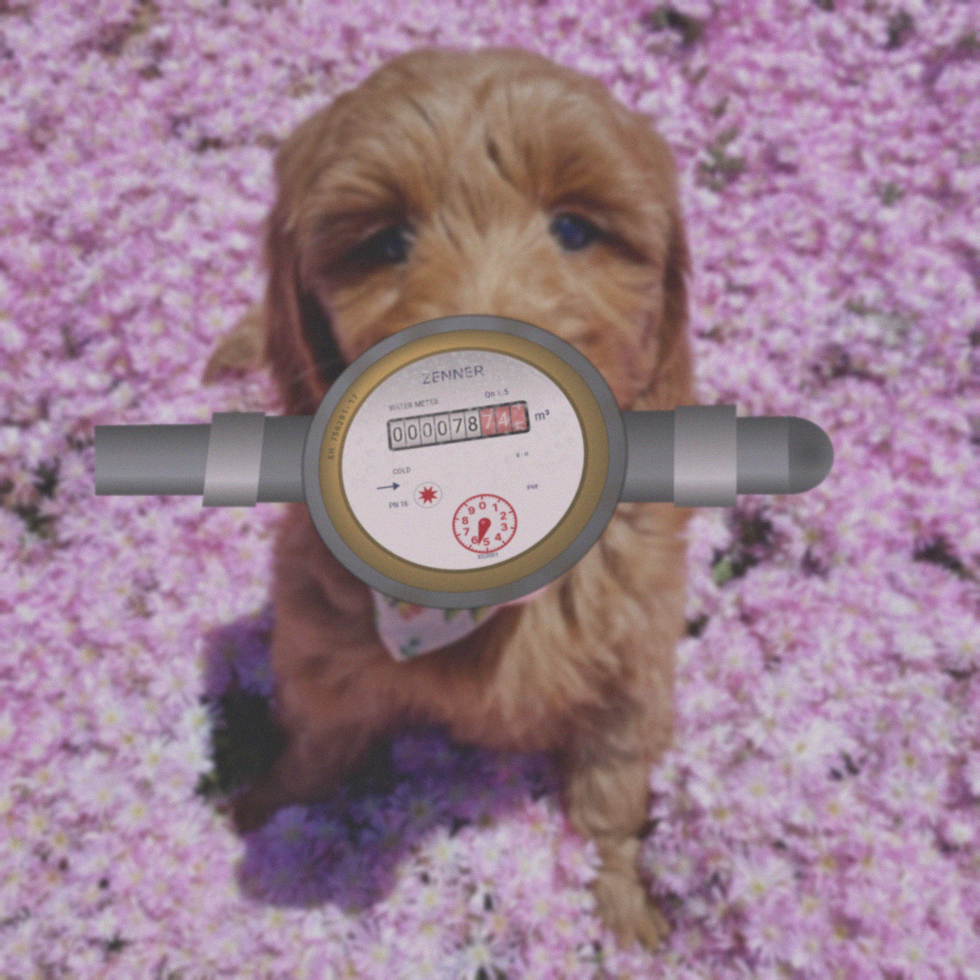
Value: 78.7445 m³
